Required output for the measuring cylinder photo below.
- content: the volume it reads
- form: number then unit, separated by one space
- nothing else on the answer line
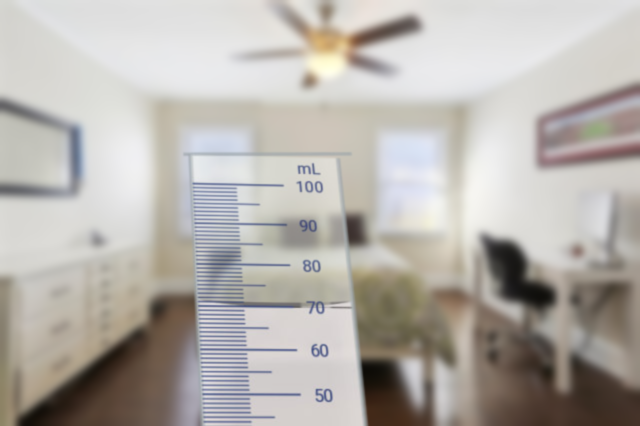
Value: 70 mL
